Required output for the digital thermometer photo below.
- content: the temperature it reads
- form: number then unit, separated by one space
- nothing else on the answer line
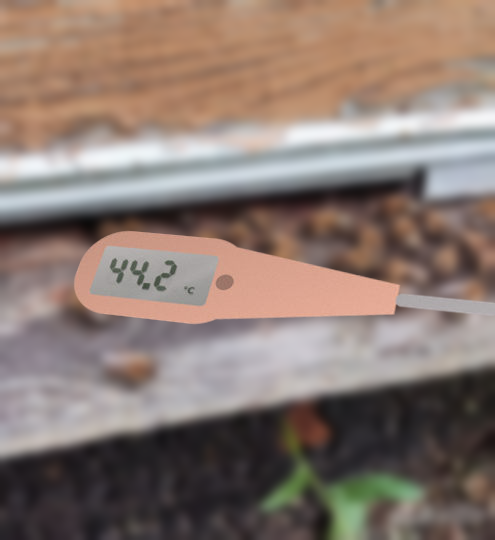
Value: 44.2 °C
